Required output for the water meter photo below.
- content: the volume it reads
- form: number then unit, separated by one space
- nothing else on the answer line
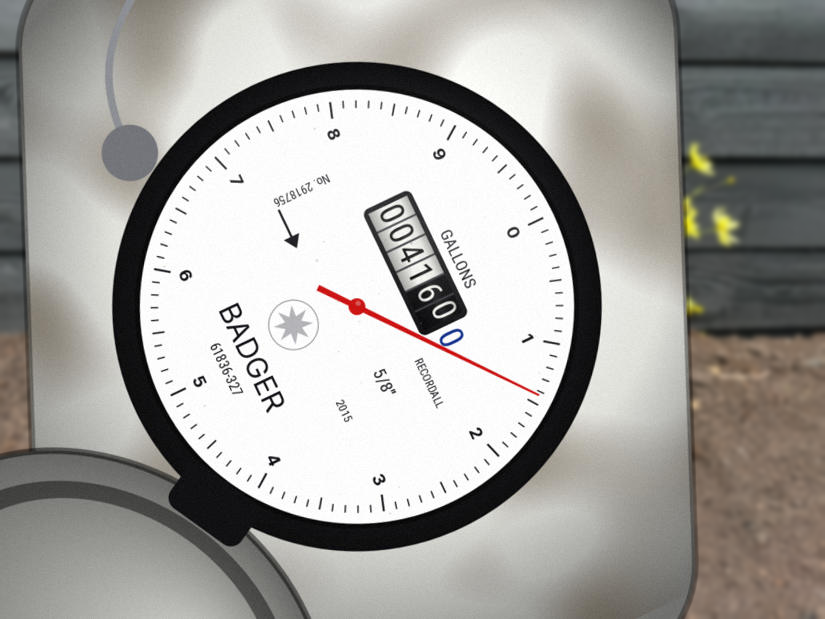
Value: 41601.4 gal
